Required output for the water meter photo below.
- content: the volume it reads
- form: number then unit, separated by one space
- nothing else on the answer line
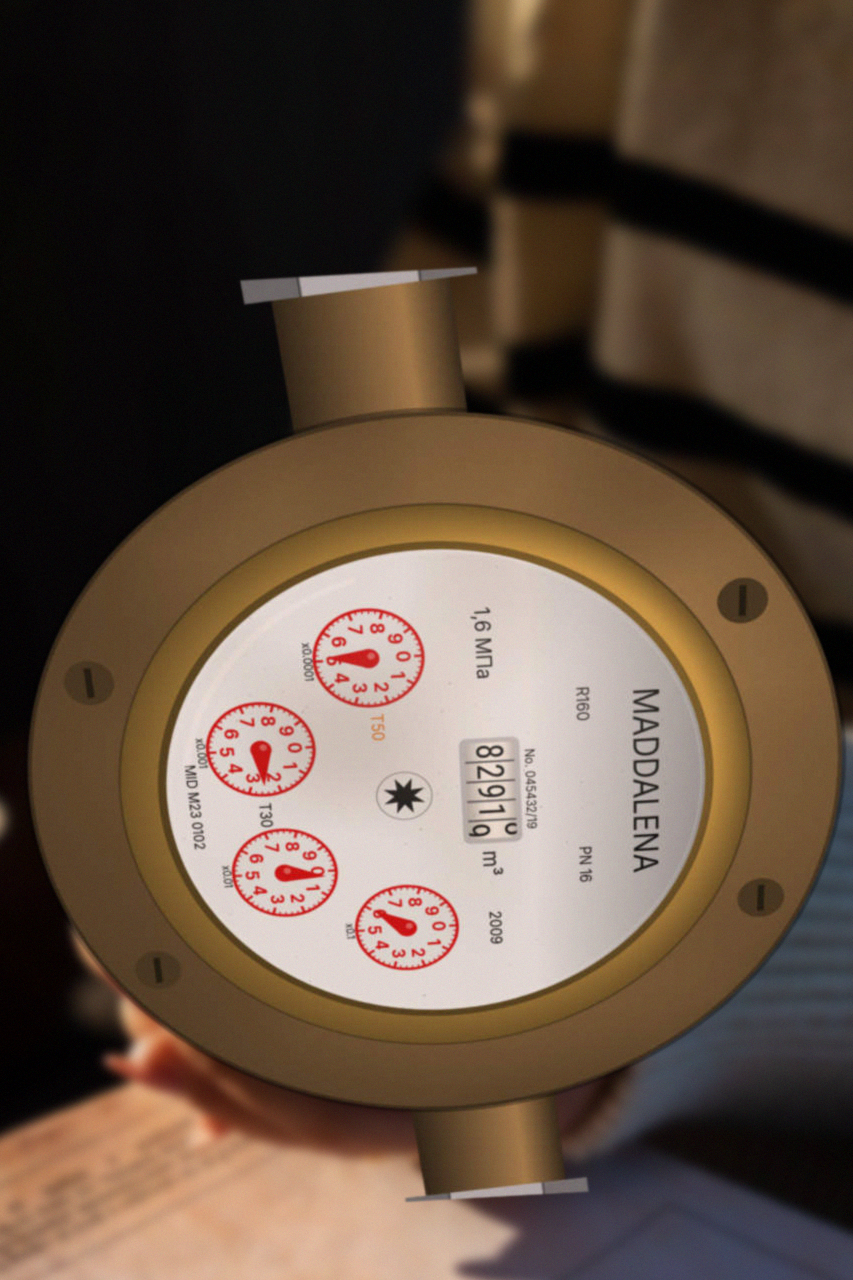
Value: 82918.6025 m³
